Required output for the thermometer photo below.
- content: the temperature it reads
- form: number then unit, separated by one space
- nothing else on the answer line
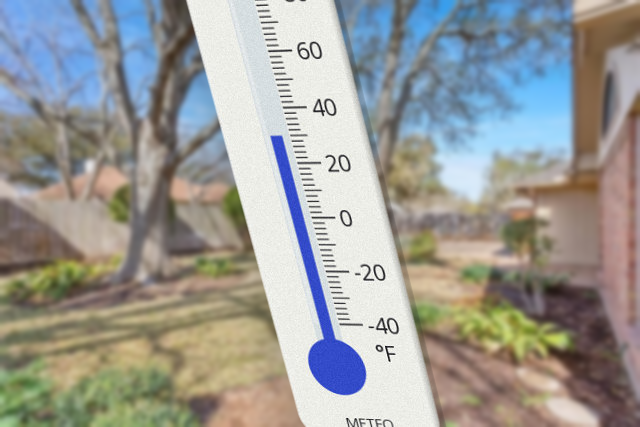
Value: 30 °F
